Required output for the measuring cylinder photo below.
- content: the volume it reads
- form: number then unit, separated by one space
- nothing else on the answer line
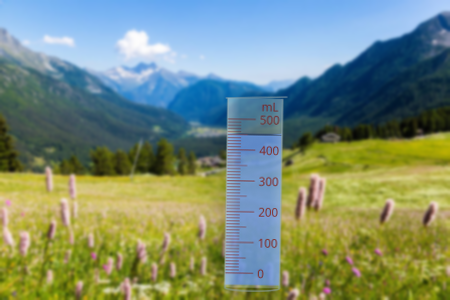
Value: 450 mL
